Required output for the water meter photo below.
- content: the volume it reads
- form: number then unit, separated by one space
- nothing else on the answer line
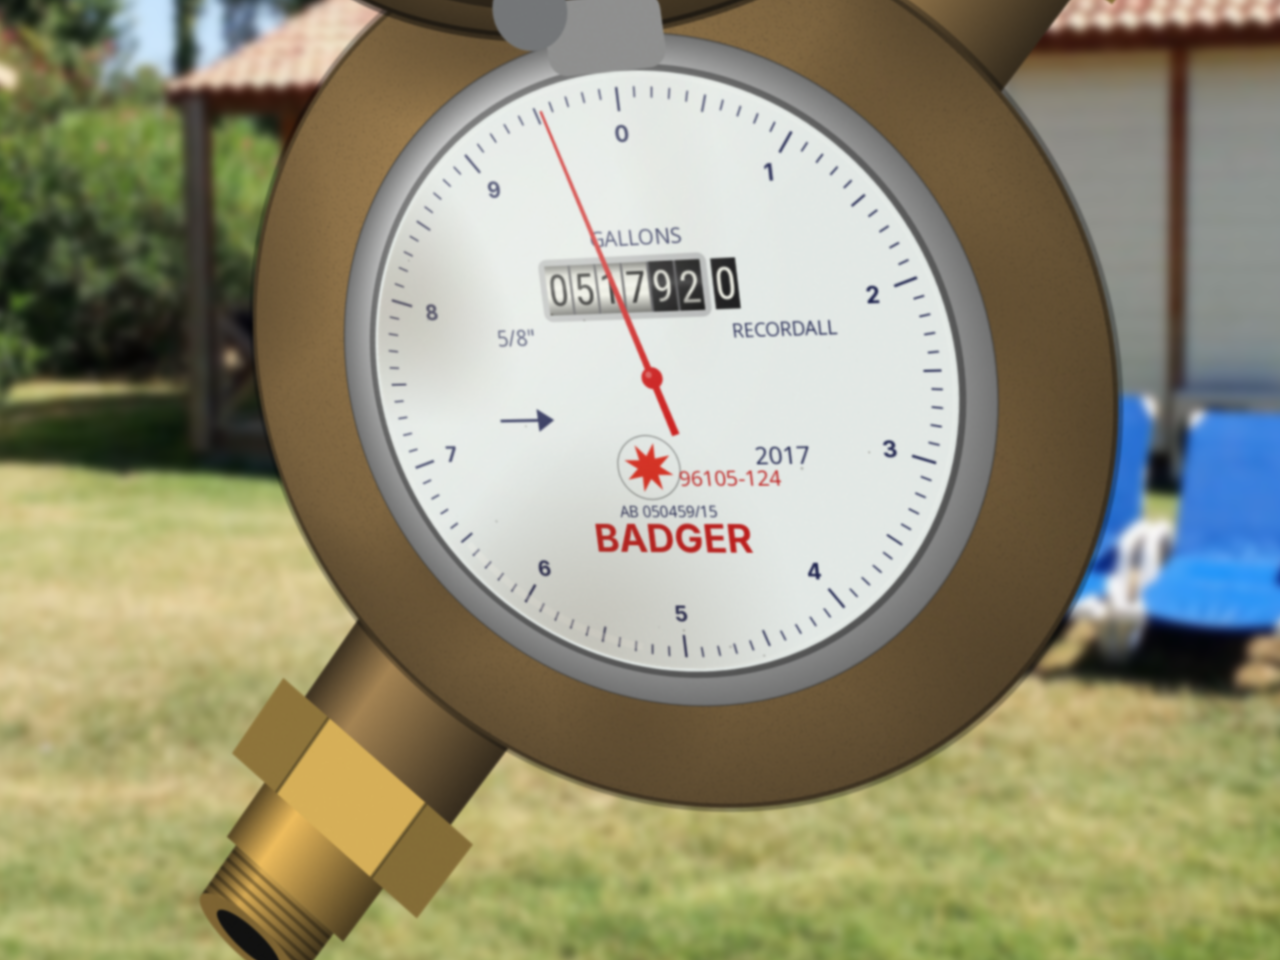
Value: 517919.5 gal
